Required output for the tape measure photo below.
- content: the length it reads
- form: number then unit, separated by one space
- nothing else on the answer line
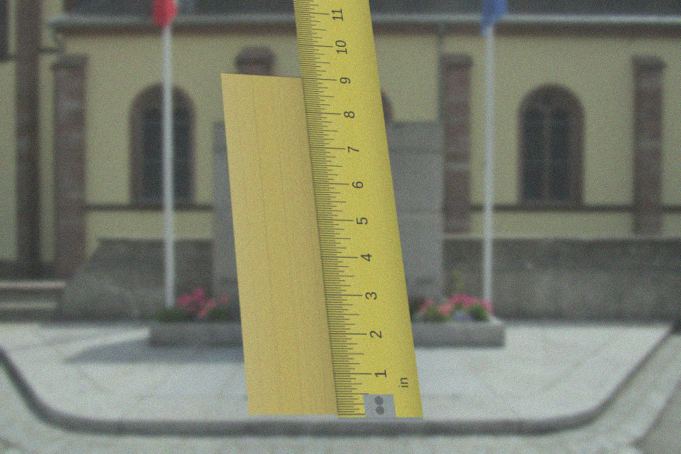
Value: 9 in
